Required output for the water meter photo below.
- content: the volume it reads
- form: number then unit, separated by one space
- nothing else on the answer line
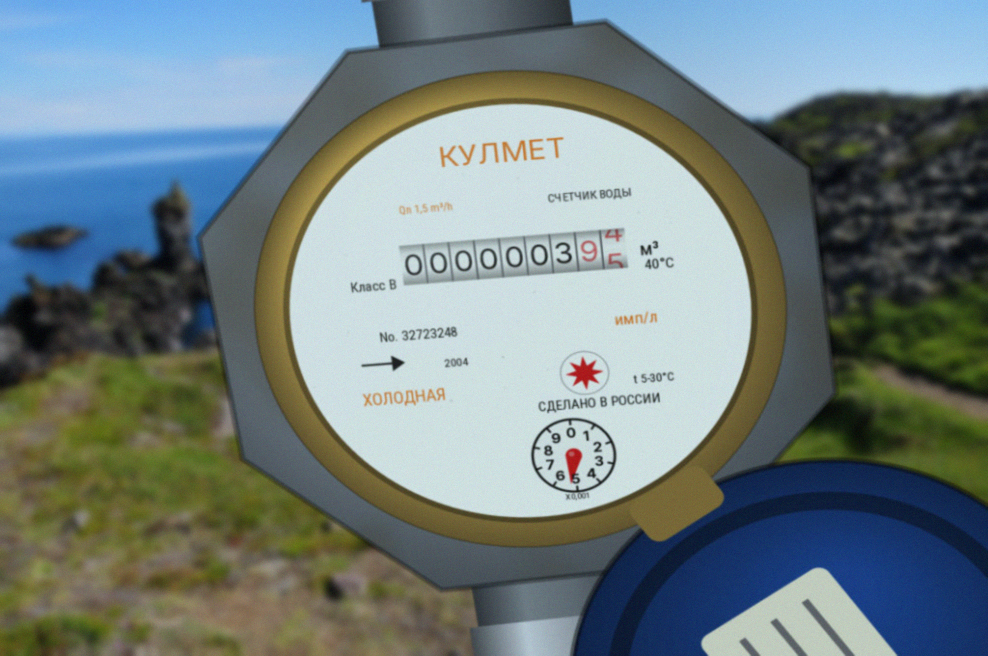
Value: 3.945 m³
